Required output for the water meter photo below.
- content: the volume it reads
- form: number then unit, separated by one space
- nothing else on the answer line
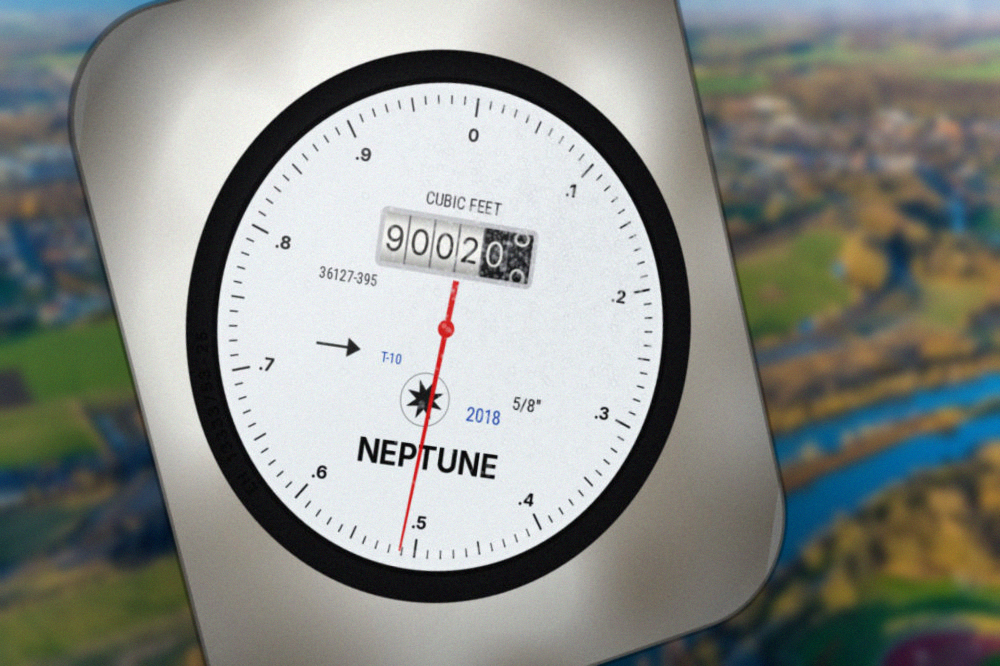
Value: 900208.51 ft³
